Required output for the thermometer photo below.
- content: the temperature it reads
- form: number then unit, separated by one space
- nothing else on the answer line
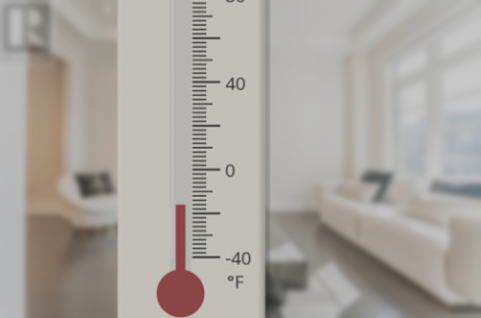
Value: -16 °F
